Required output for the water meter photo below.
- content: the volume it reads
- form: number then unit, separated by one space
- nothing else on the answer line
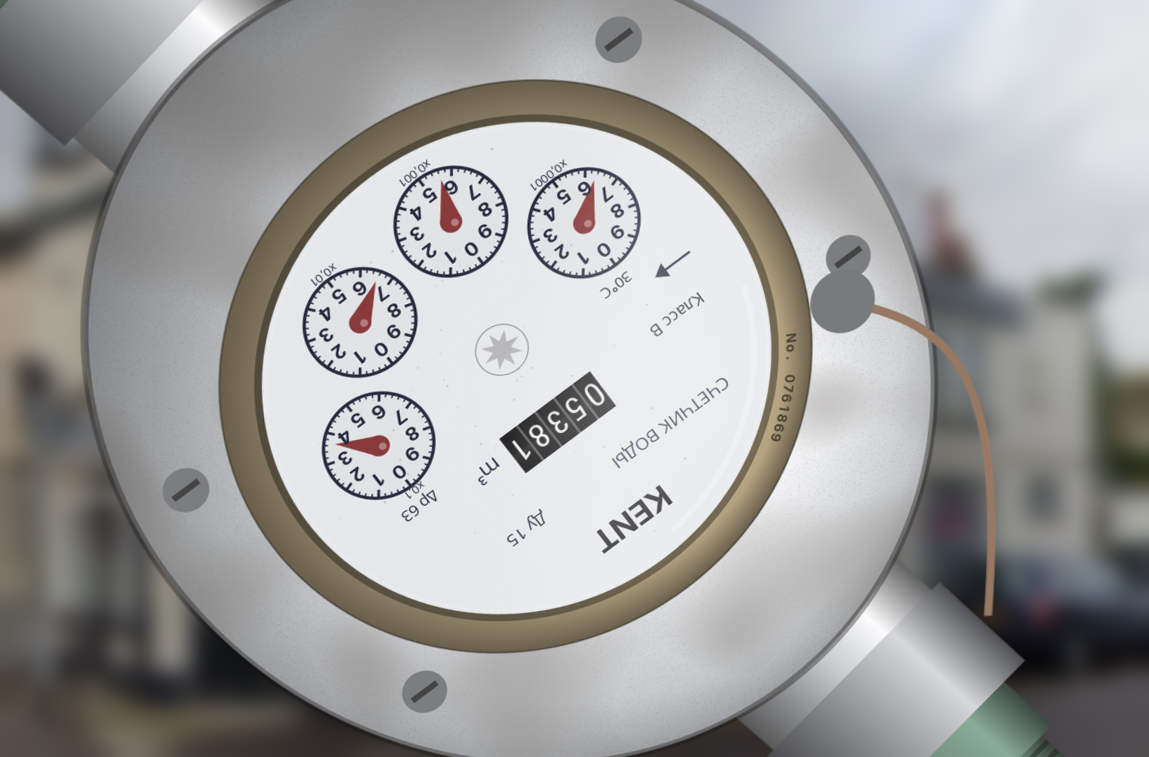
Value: 5381.3656 m³
